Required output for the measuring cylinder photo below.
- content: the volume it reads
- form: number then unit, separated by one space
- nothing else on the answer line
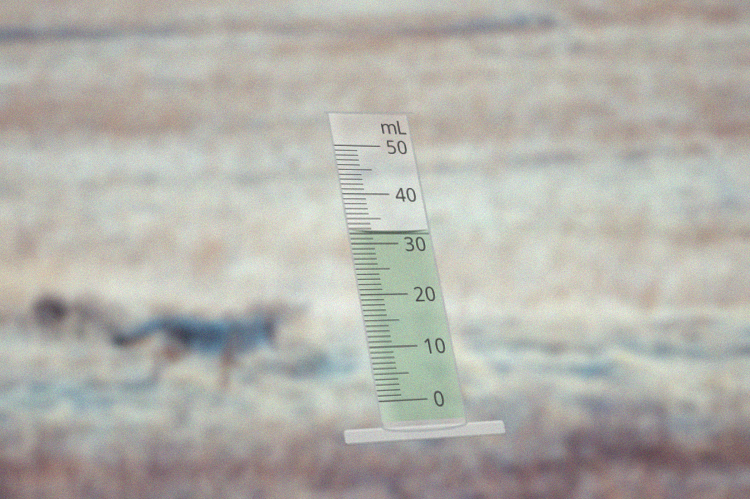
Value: 32 mL
